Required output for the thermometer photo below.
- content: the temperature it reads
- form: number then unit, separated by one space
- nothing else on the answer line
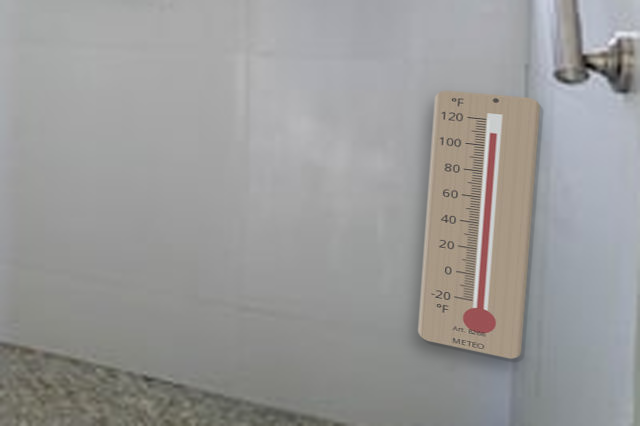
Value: 110 °F
